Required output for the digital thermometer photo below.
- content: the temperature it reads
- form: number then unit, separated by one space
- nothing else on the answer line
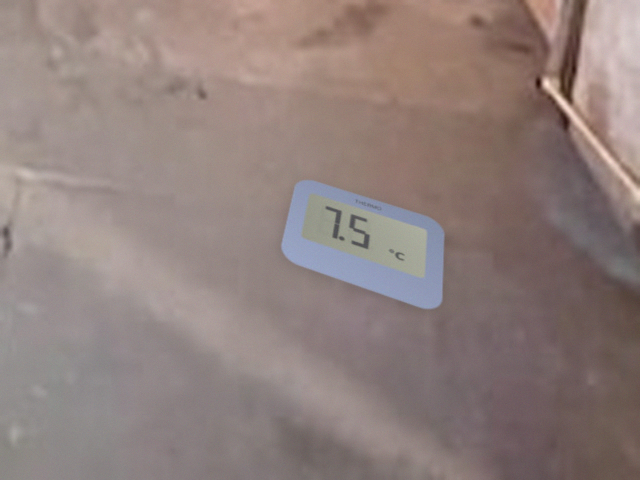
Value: 7.5 °C
